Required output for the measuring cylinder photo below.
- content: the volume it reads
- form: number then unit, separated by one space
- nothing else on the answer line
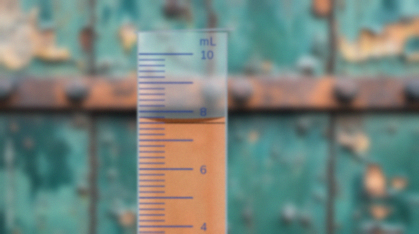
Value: 7.6 mL
